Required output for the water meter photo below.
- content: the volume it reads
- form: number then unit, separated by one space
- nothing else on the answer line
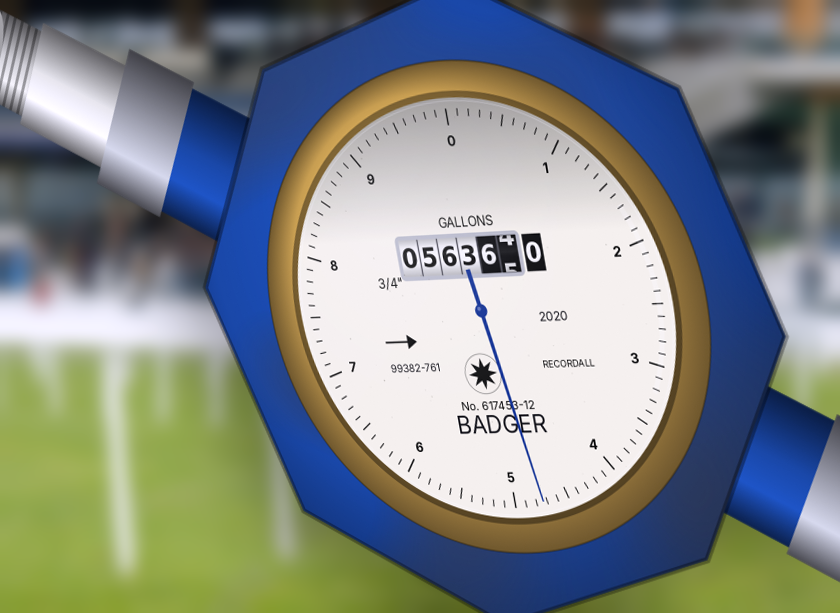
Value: 563644.7 gal
